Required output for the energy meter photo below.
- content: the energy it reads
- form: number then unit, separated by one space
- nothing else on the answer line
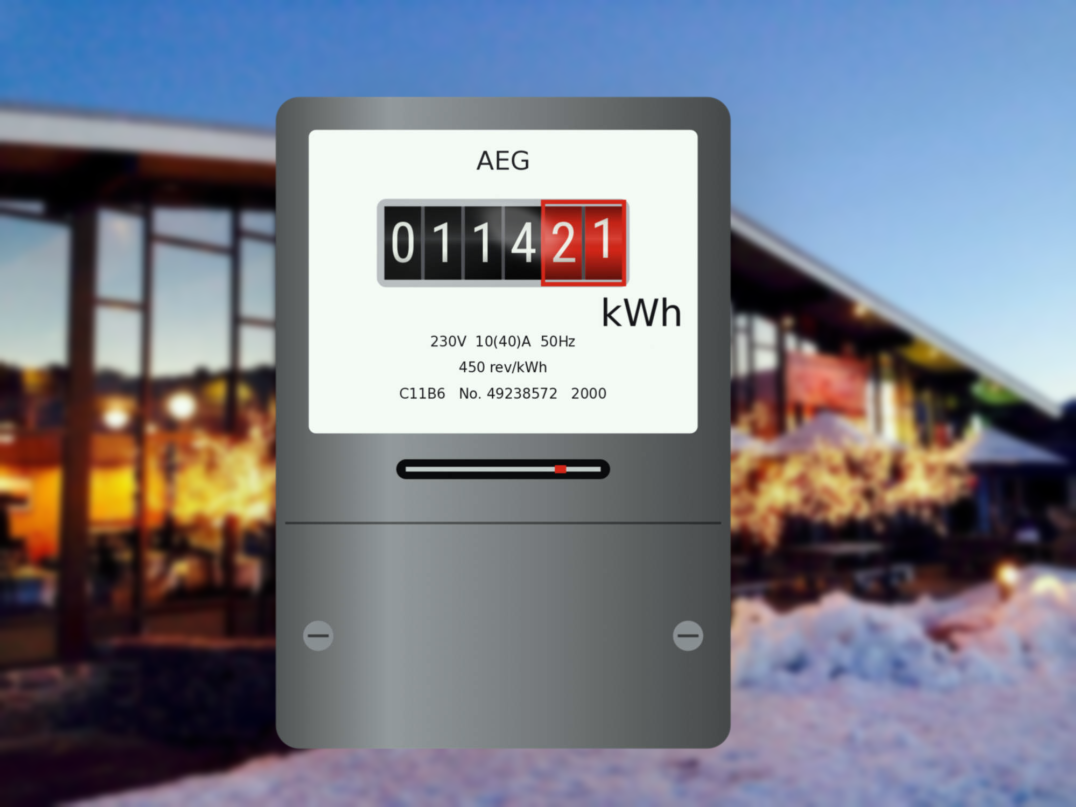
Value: 114.21 kWh
